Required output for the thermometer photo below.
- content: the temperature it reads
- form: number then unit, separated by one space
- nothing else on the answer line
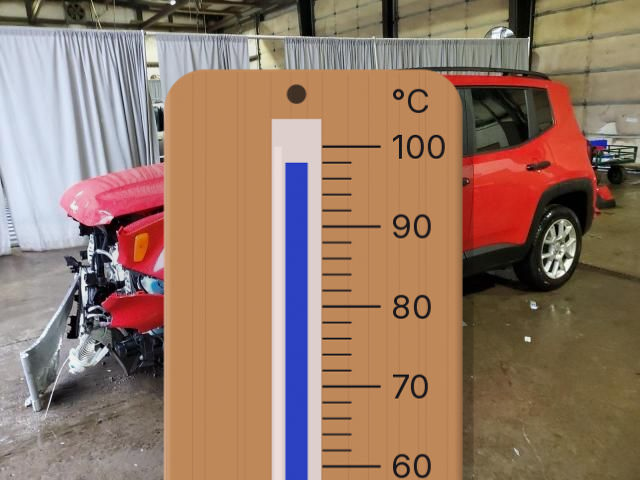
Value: 98 °C
